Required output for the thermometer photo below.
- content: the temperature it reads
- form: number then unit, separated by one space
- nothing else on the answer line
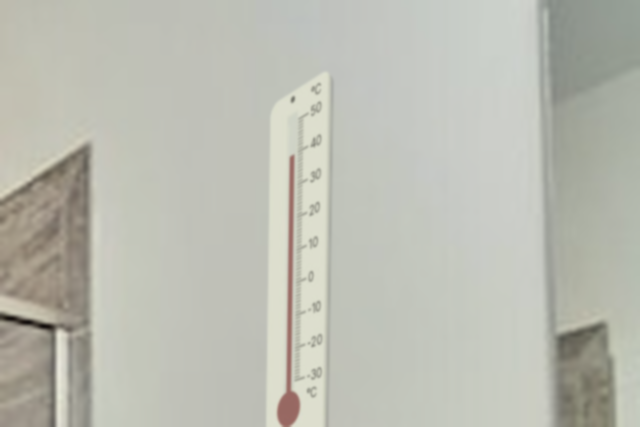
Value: 40 °C
